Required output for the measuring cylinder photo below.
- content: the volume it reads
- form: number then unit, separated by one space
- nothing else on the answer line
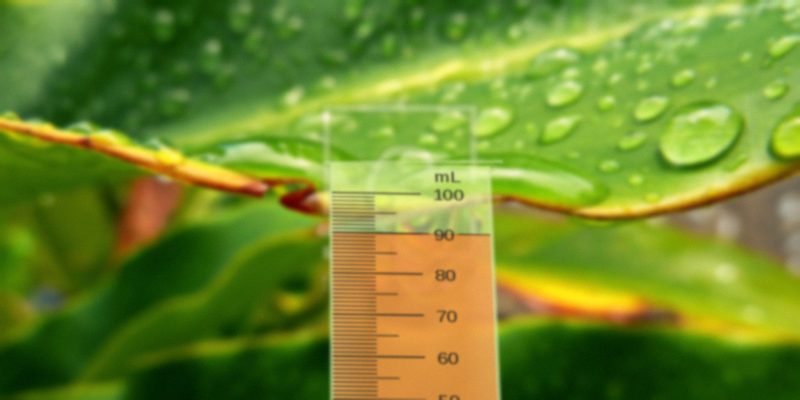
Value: 90 mL
